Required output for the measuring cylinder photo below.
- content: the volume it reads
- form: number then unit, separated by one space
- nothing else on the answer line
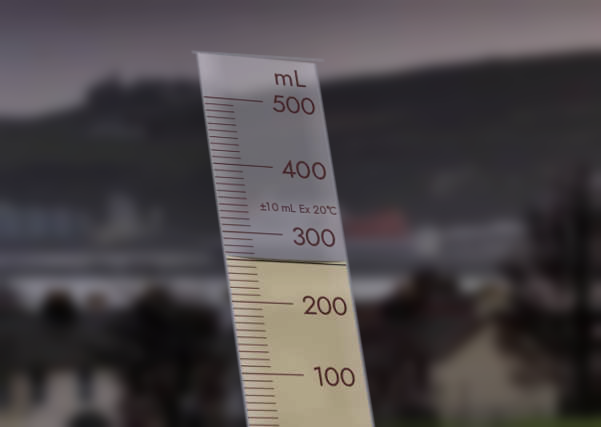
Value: 260 mL
